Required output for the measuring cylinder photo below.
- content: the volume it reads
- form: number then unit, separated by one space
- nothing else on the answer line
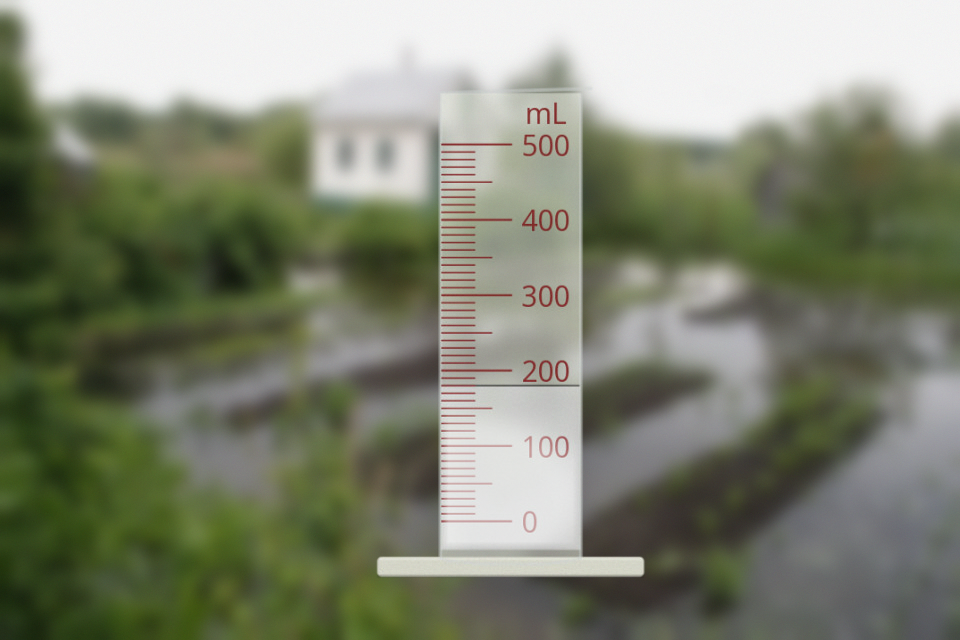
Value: 180 mL
